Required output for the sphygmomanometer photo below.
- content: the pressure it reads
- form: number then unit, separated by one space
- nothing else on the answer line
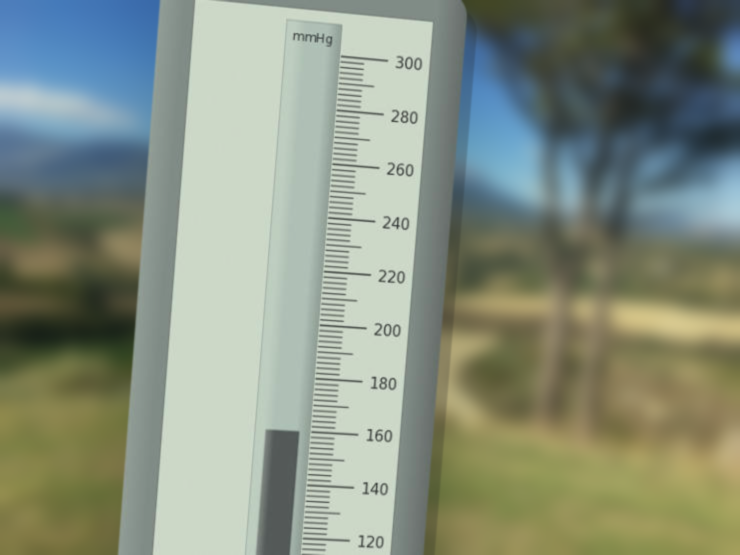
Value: 160 mmHg
